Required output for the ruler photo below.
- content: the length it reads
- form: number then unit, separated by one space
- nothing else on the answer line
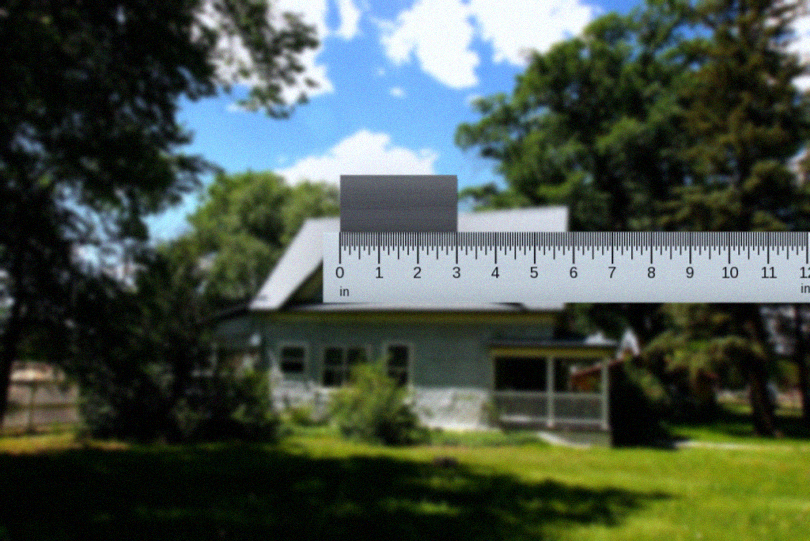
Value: 3 in
